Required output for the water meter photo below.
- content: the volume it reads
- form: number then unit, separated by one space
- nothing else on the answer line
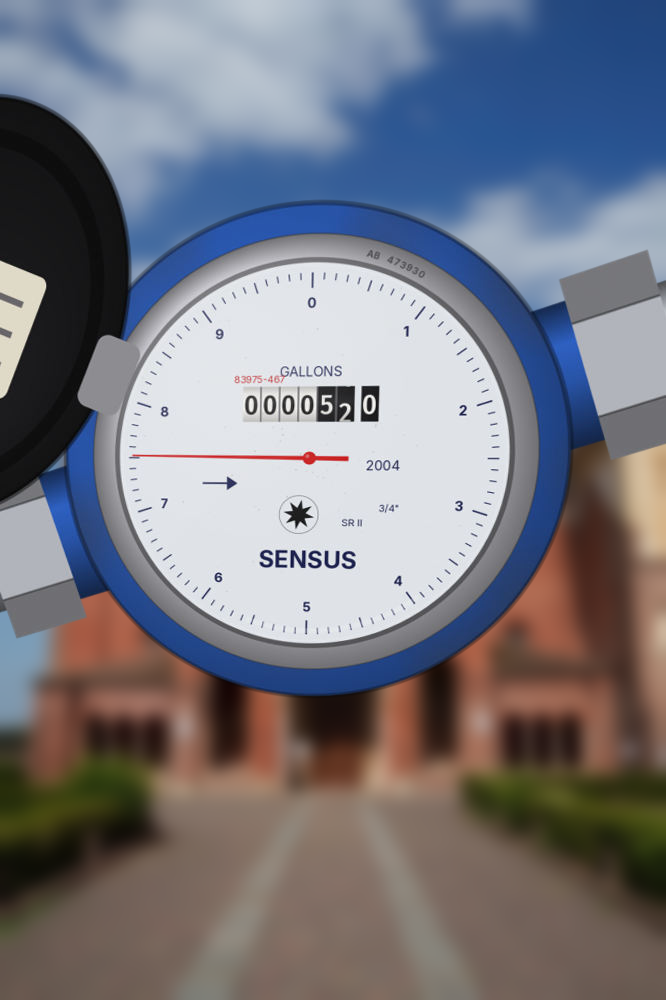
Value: 517.5 gal
